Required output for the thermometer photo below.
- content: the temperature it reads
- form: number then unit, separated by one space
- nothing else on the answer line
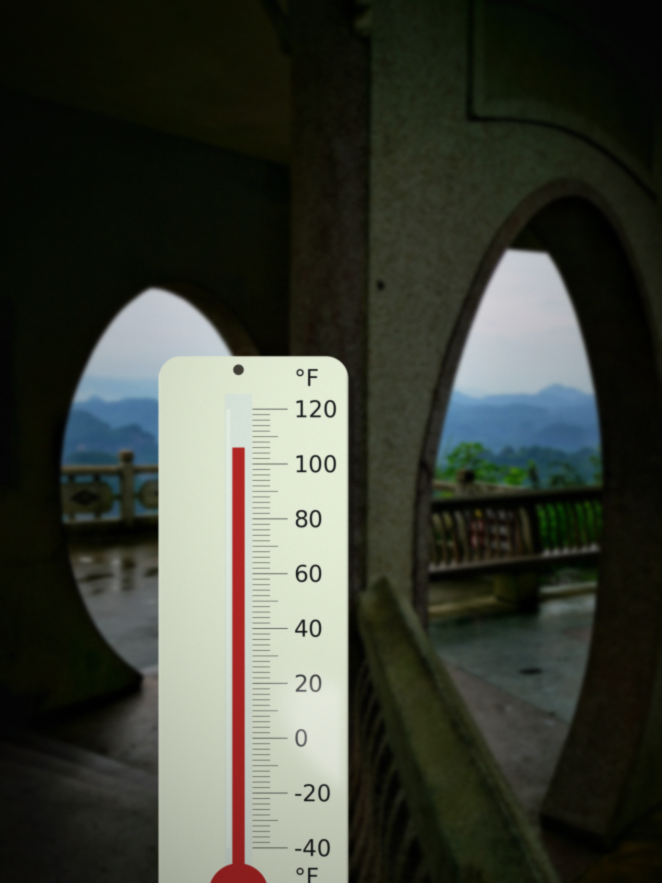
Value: 106 °F
